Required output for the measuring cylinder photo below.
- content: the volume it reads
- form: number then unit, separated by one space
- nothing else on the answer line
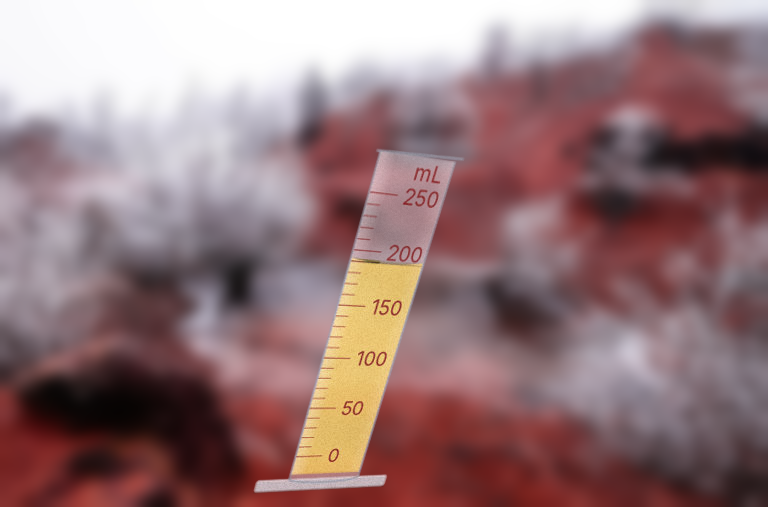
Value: 190 mL
